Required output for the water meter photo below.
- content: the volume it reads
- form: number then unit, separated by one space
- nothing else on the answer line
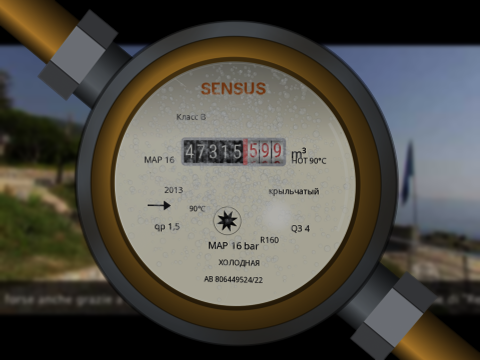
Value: 47315.599 m³
